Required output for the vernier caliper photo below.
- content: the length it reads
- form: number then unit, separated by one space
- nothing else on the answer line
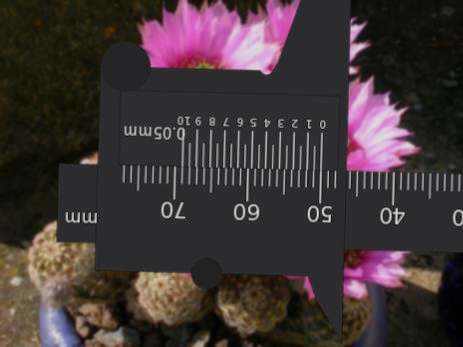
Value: 50.0 mm
